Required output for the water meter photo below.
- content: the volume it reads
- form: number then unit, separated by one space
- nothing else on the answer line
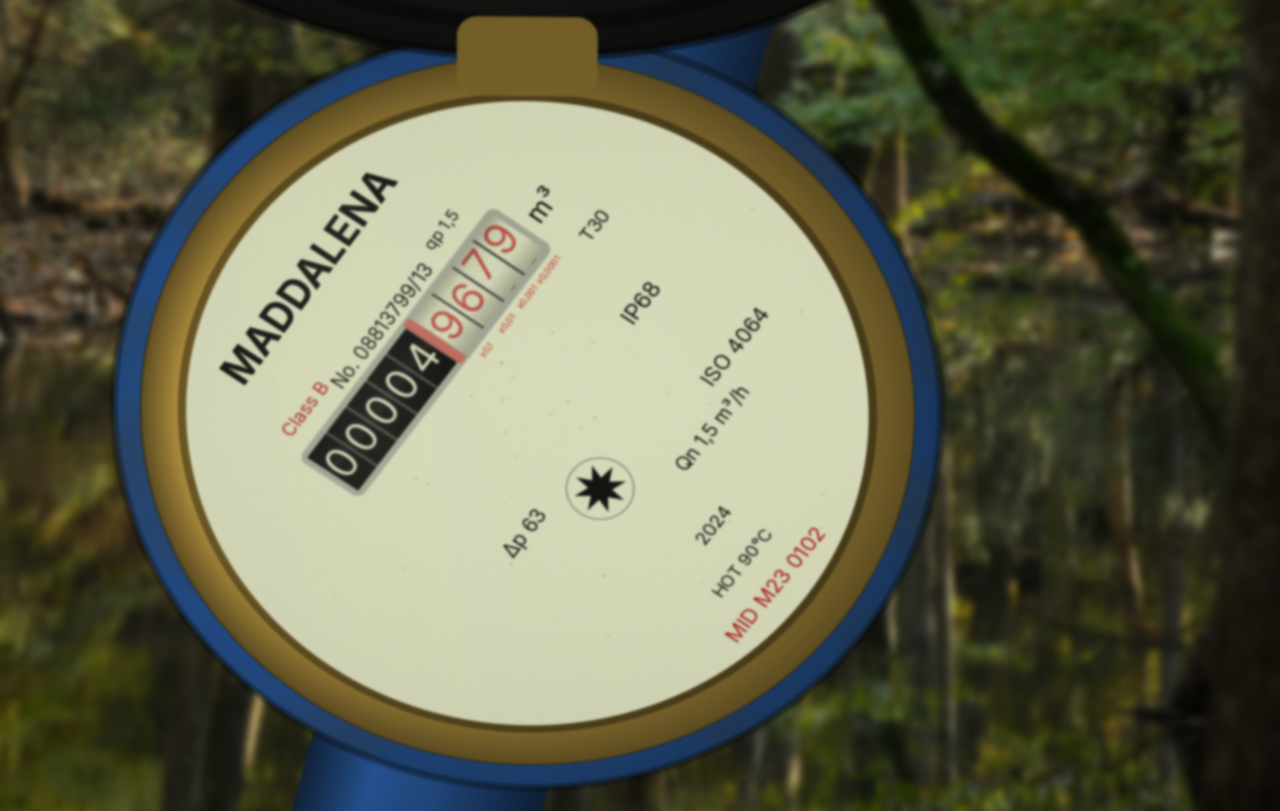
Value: 4.9679 m³
